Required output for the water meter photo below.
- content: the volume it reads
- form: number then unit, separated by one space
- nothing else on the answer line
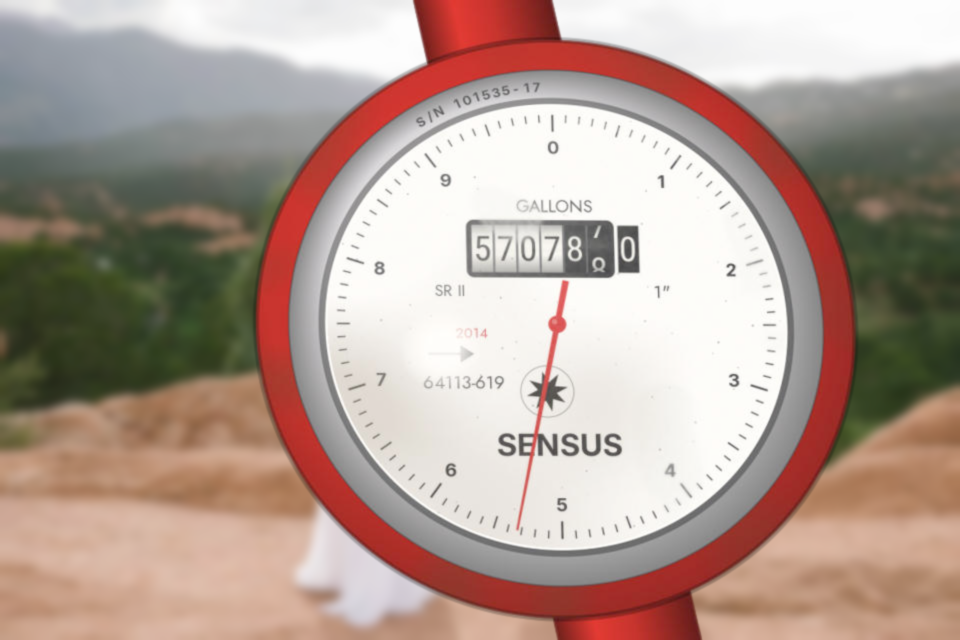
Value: 5707875.3 gal
